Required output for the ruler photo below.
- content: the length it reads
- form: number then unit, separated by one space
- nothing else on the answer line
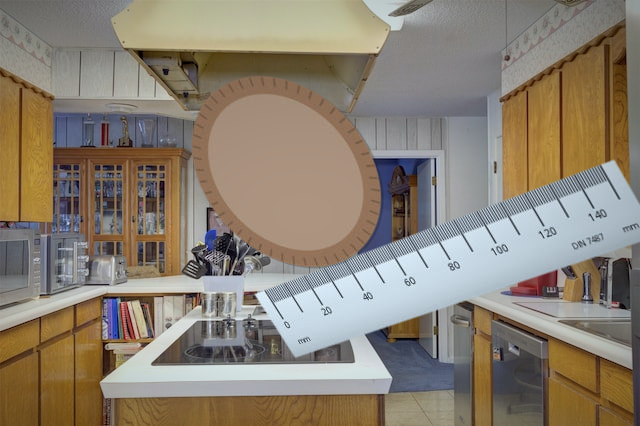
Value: 75 mm
